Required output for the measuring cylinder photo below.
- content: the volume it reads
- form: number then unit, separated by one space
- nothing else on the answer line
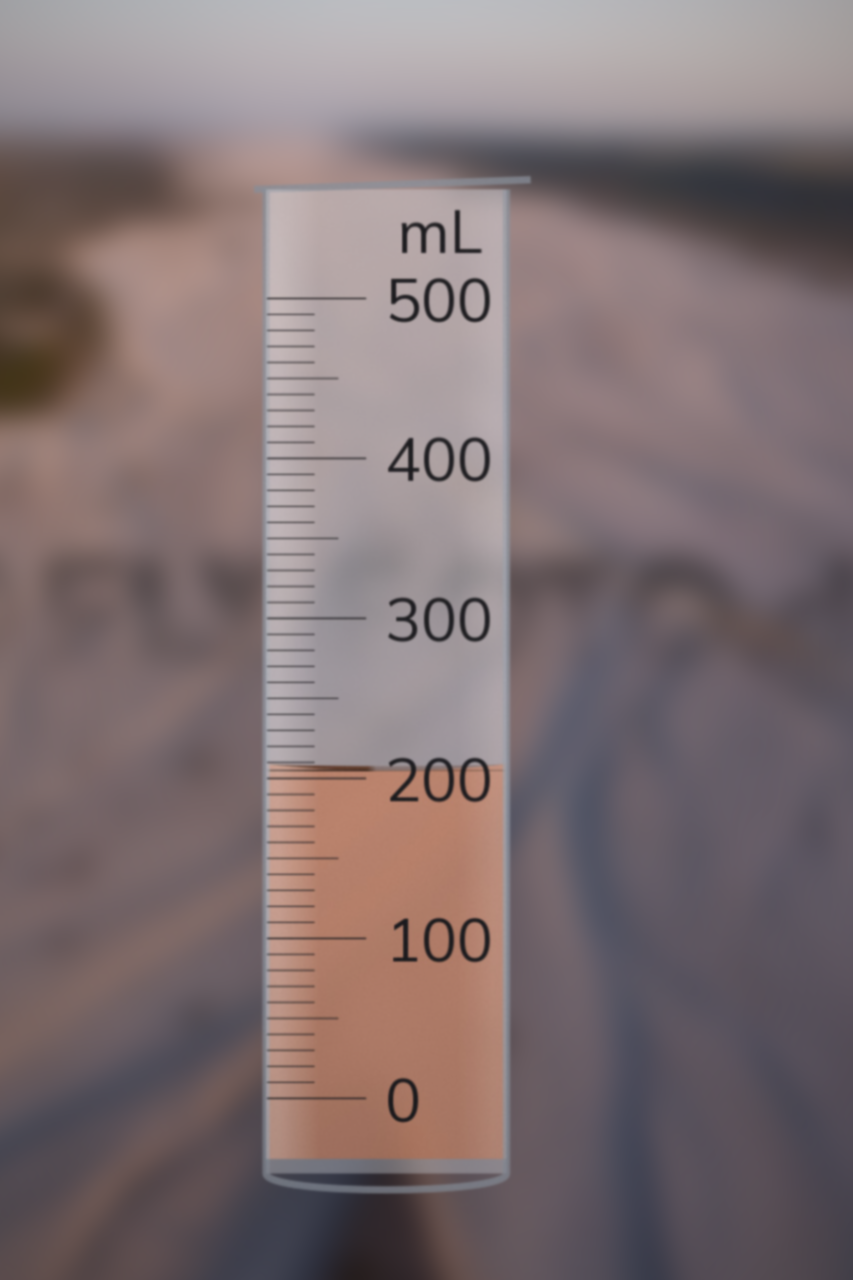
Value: 205 mL
